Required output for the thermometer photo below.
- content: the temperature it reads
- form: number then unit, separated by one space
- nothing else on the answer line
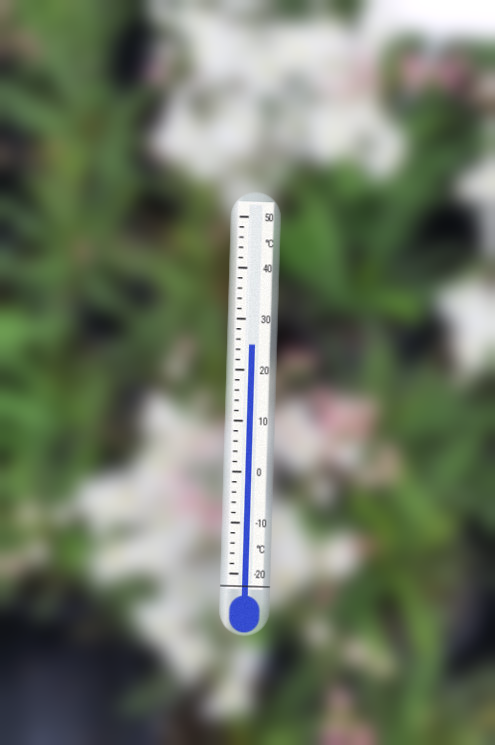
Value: 25 °C
